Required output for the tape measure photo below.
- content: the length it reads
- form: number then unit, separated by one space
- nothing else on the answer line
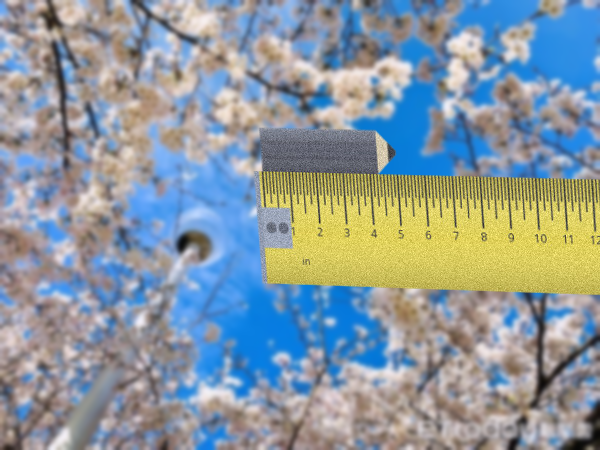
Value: 5 in
